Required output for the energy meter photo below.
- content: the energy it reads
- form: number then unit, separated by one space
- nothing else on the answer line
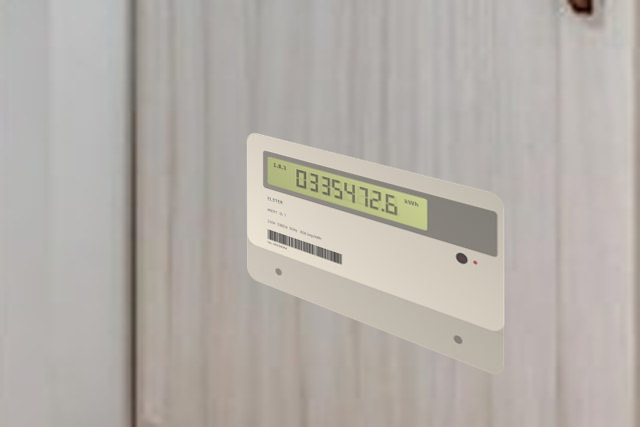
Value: 335472.6 kWh
